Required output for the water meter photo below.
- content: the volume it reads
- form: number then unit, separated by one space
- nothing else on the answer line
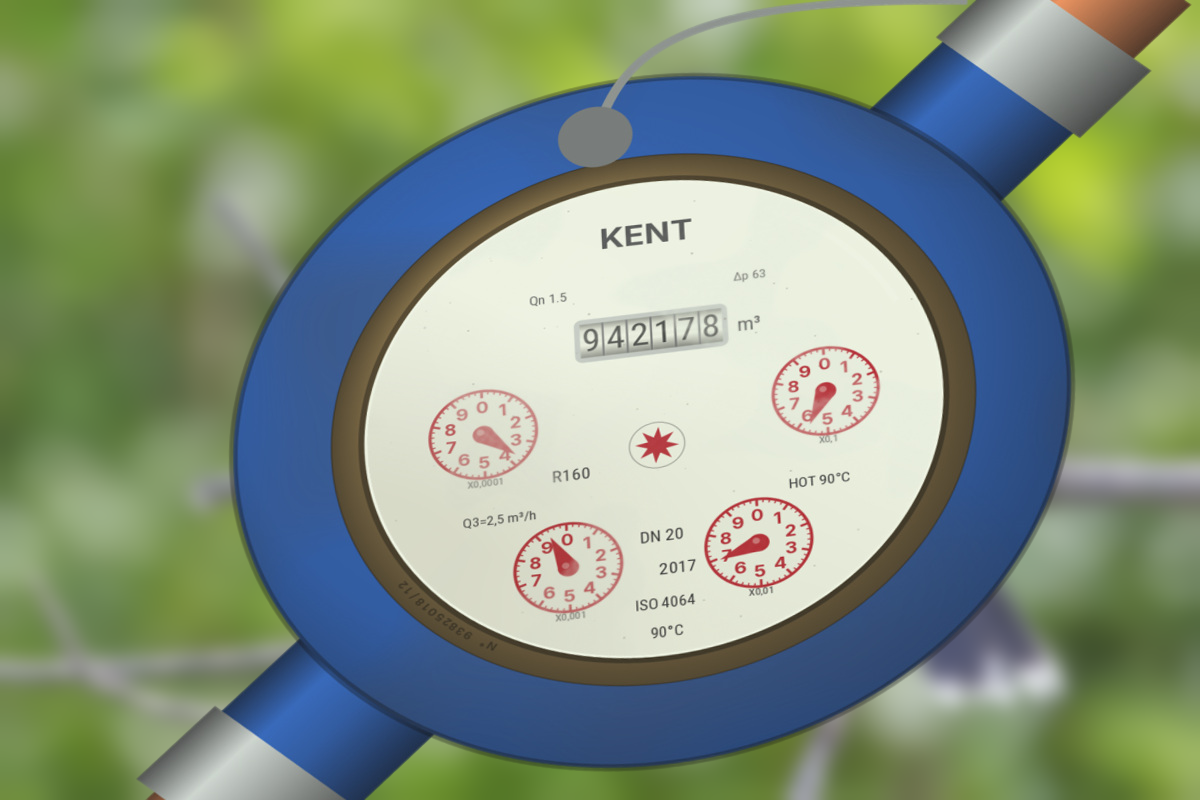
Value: 942178.5693 m³
